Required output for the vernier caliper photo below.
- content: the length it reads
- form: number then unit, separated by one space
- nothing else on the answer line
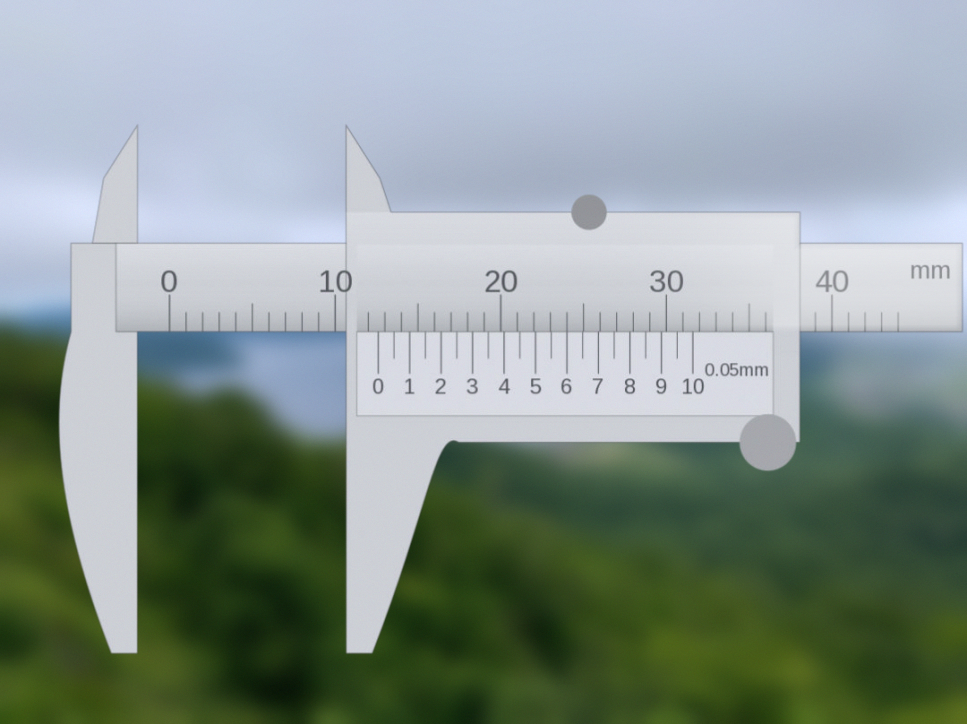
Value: 12.6 mm
